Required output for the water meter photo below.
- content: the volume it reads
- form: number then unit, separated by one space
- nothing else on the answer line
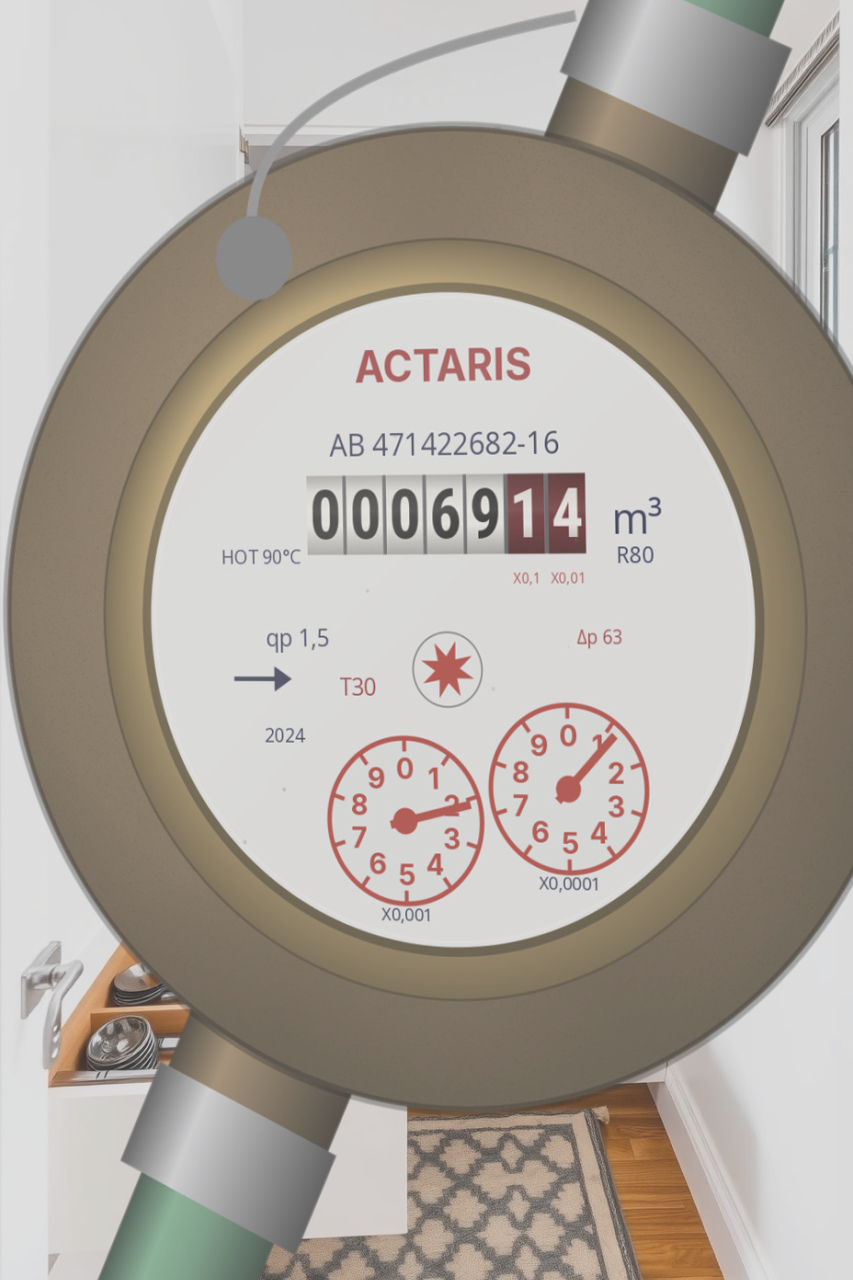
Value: 69.1421 m³
